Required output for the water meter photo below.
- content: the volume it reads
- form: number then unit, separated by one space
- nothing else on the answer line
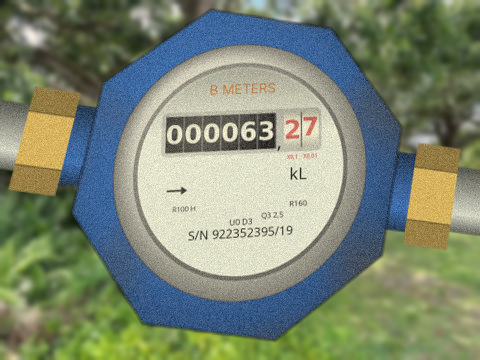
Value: 63.27 kL
